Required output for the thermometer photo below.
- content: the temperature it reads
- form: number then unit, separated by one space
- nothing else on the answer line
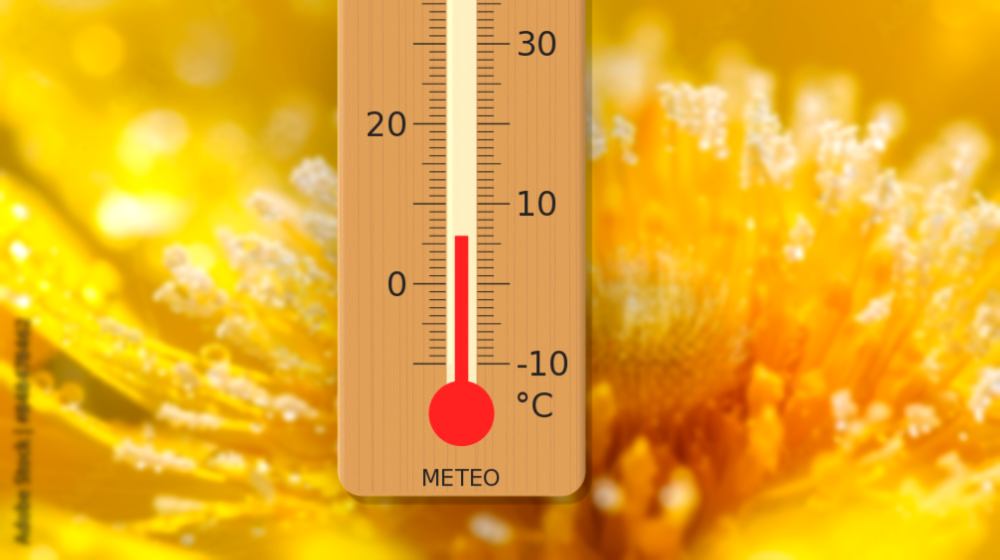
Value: 6 °C
